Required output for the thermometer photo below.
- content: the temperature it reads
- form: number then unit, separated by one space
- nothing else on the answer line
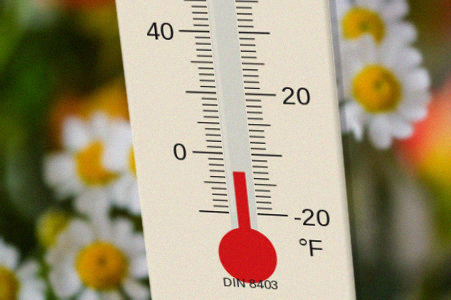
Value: -6 °F
